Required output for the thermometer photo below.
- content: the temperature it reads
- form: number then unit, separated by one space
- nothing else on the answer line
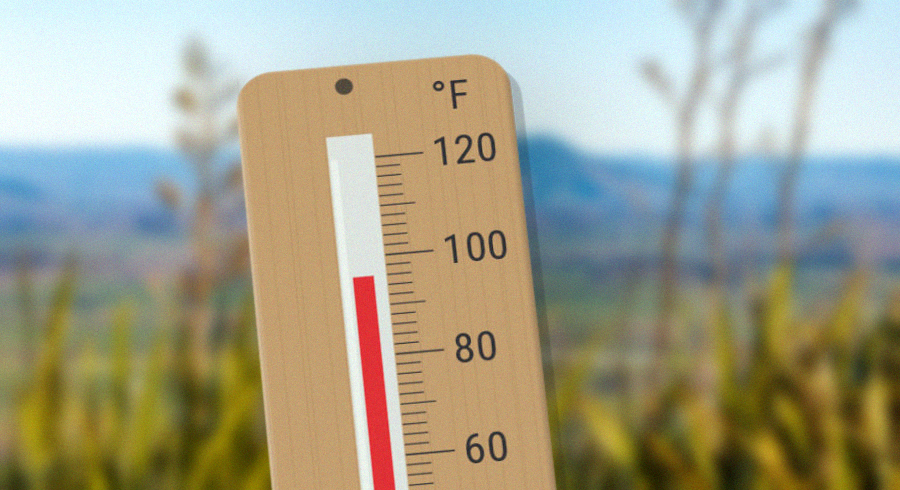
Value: 96 °F
